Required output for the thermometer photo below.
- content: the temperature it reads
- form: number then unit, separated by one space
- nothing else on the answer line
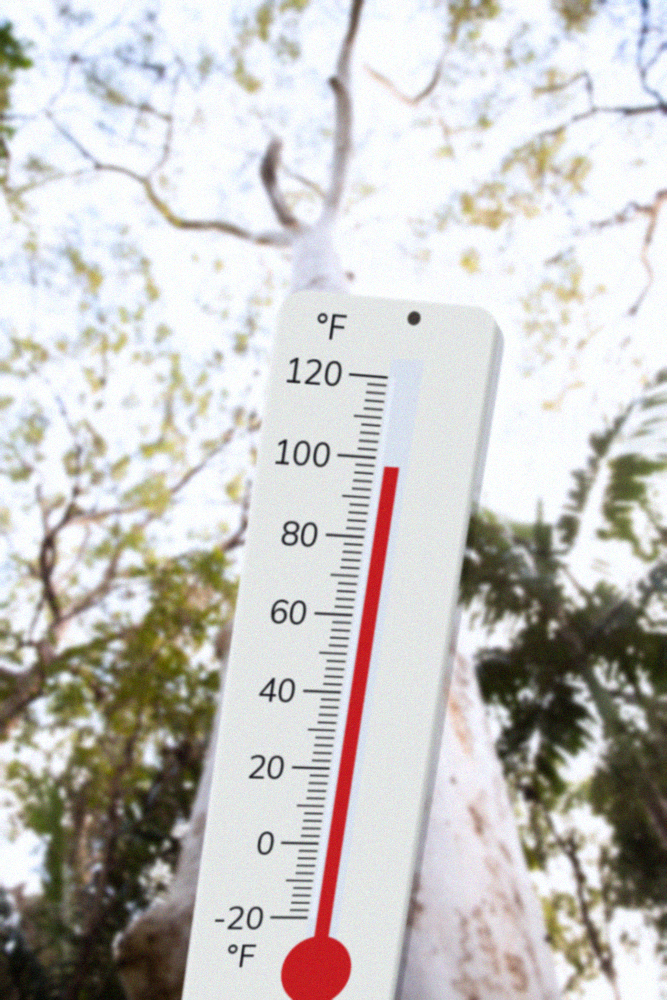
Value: 98 °F
